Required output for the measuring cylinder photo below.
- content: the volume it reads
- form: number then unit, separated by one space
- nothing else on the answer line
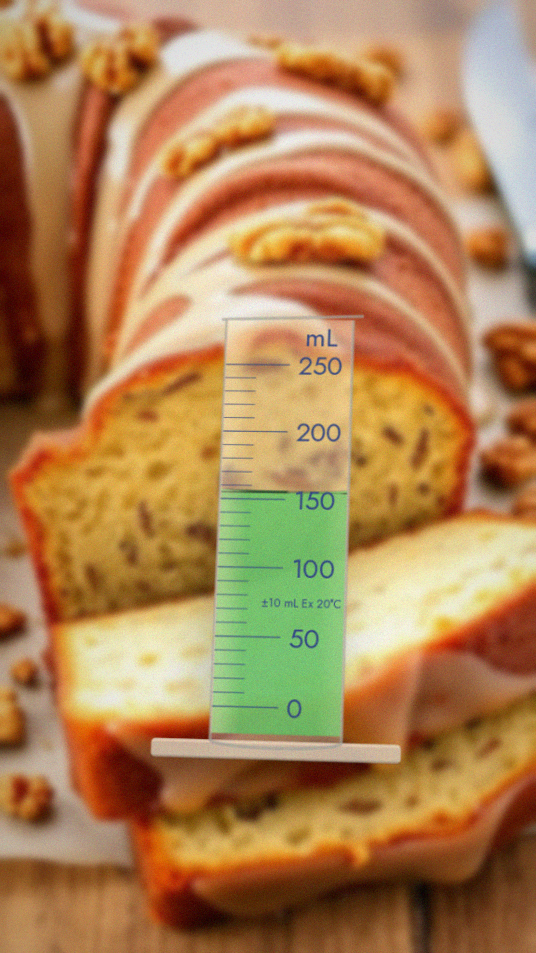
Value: 155 mL
